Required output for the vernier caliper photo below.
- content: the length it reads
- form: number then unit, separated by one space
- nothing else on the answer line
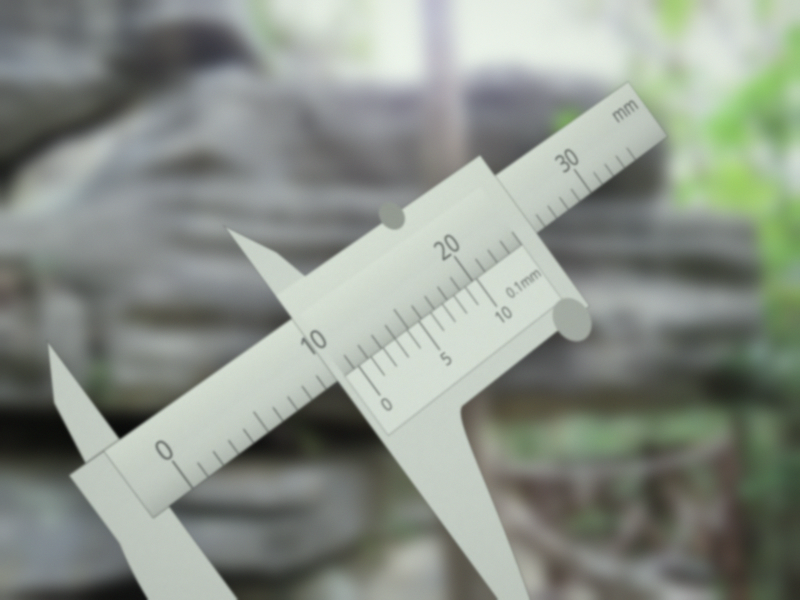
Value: 11.3 mm
